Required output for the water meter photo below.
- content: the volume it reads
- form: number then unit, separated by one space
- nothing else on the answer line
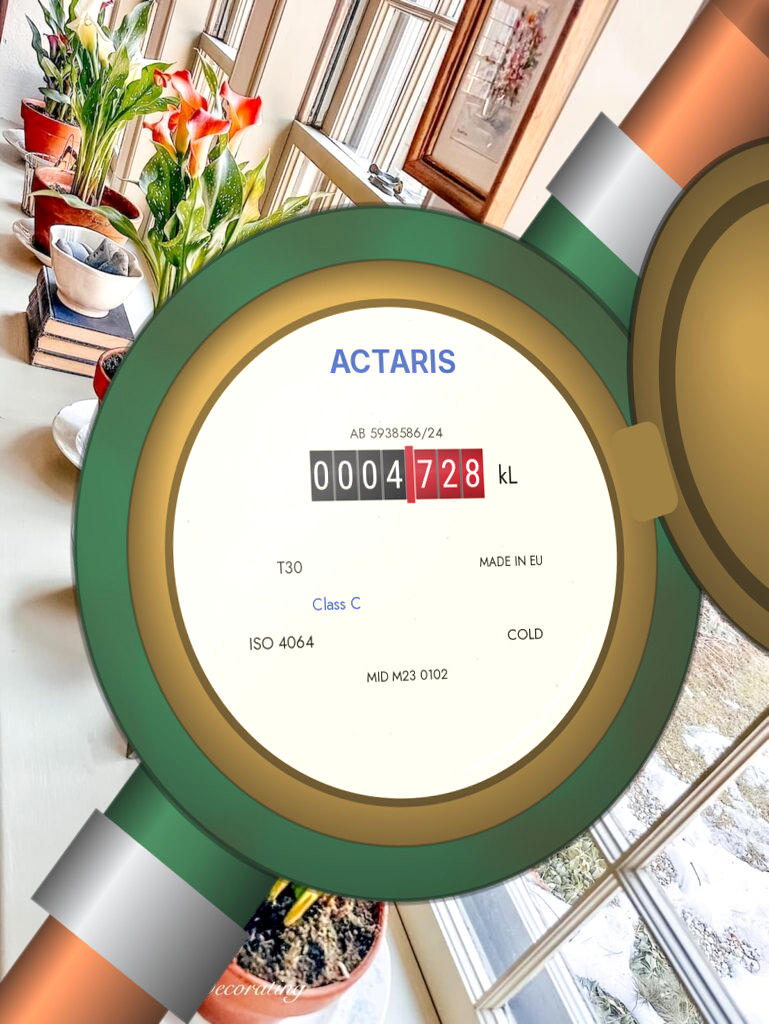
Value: 4.728 kL
